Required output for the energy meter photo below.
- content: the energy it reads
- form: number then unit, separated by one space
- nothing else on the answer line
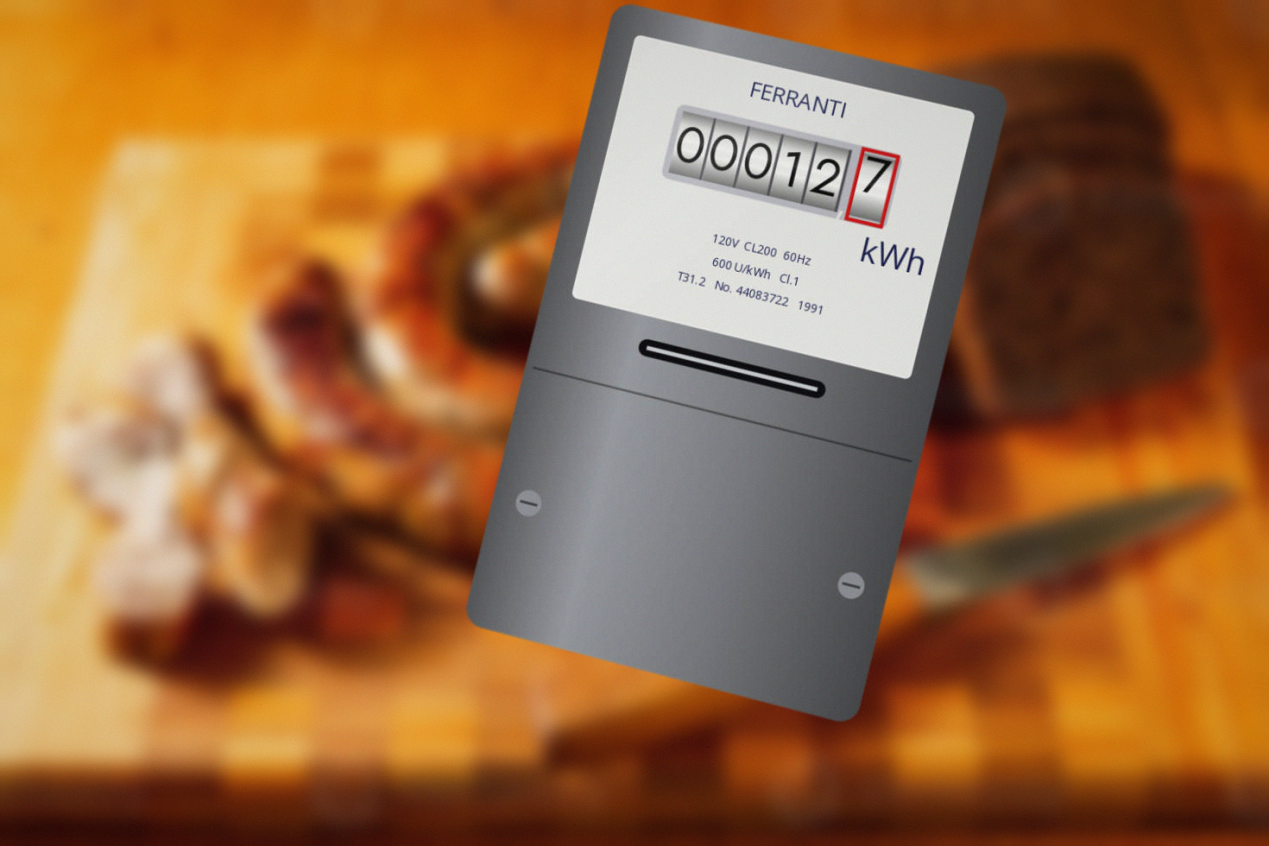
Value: 12.7 kWh
